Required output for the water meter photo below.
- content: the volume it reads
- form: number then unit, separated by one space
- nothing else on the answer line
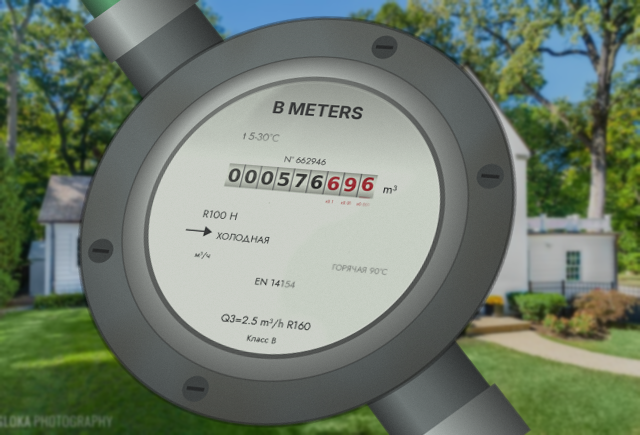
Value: 576.696 m³
